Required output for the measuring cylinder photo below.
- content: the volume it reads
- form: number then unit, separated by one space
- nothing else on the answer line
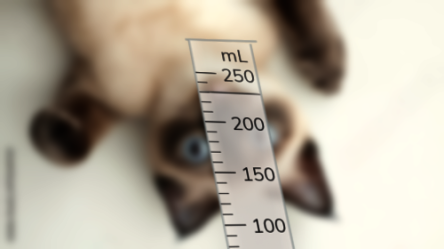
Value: 230 mL
